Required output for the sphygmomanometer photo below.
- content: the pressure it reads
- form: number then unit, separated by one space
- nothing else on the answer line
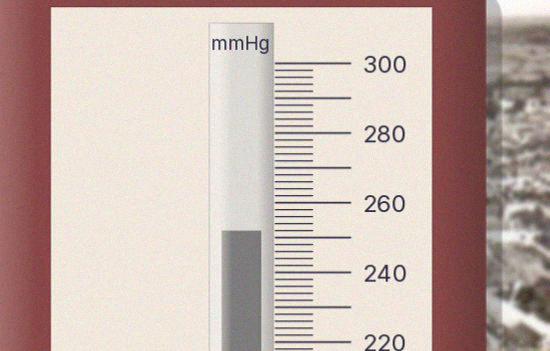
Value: 252 mmHg
